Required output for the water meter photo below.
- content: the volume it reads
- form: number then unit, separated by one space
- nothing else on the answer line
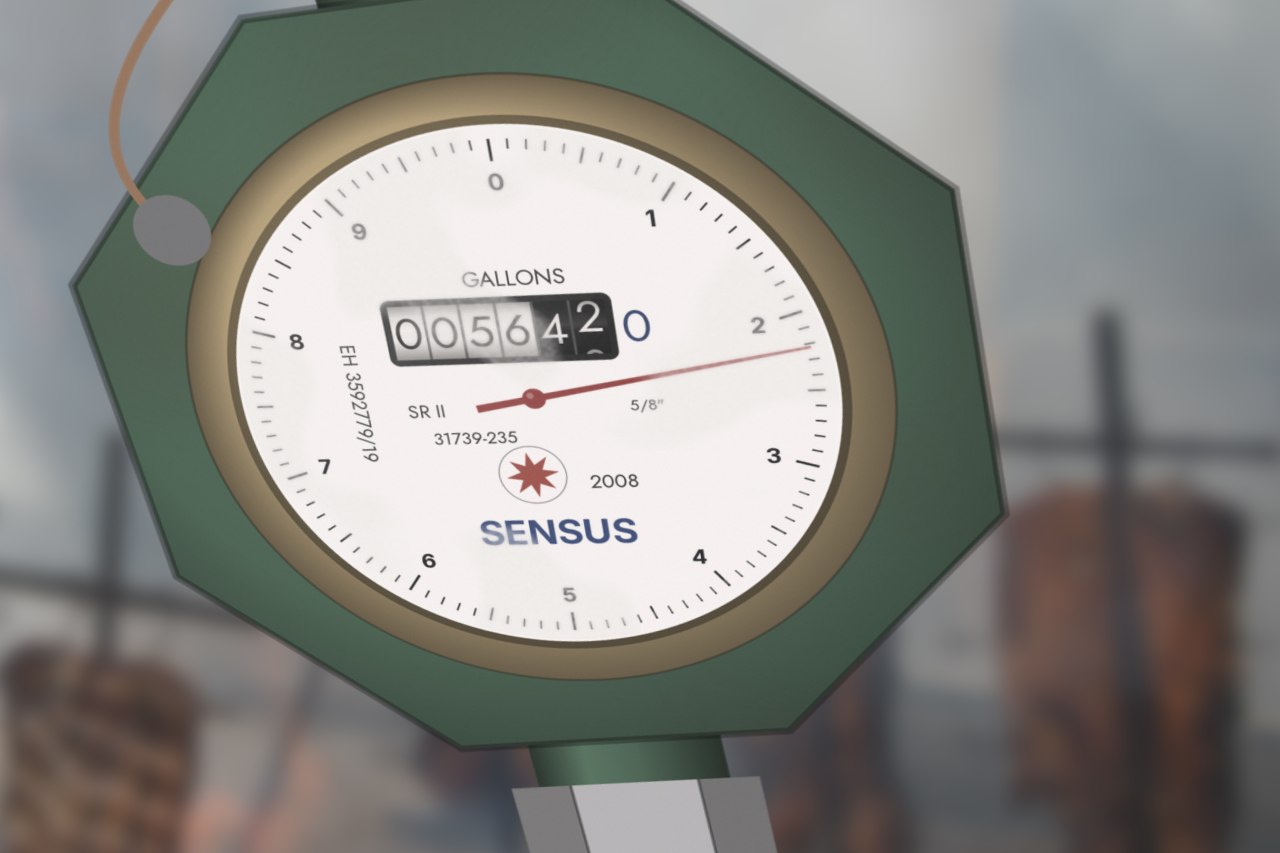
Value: 56422.2 gal
